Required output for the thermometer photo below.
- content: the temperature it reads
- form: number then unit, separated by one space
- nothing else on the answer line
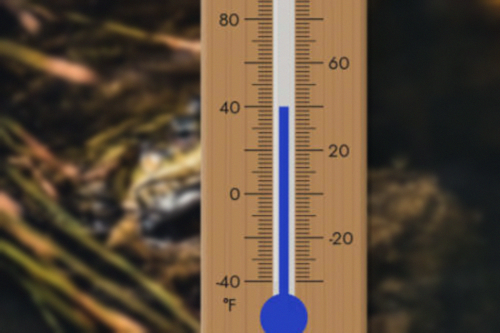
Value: 40 °F
